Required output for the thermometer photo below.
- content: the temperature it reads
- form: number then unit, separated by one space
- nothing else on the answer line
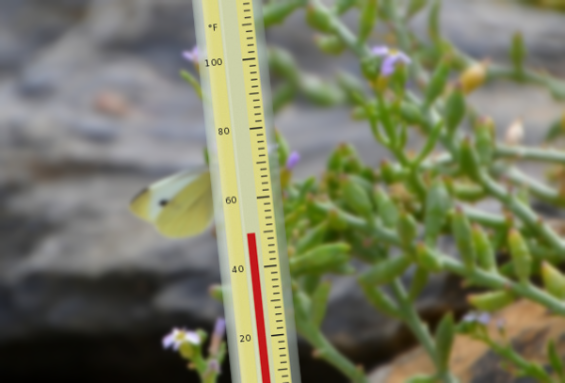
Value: 50 °F
